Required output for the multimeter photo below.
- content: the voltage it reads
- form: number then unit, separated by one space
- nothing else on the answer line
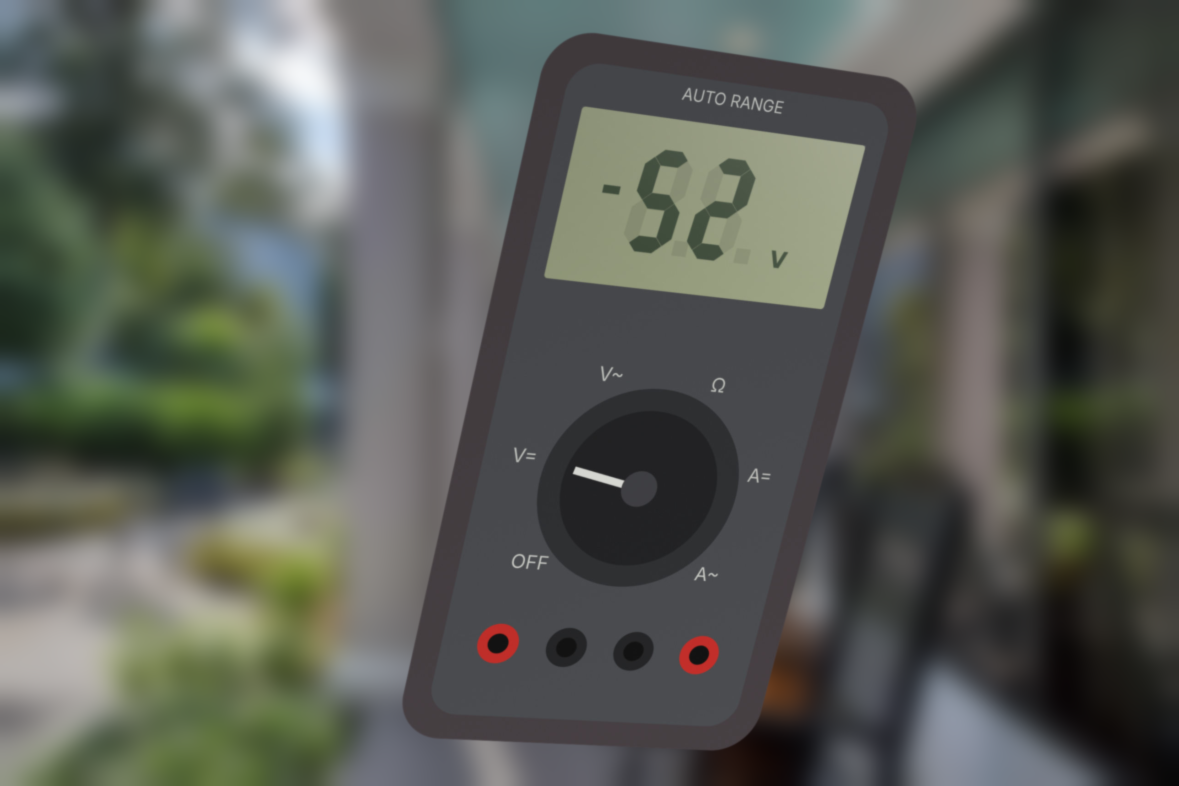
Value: -52 V
